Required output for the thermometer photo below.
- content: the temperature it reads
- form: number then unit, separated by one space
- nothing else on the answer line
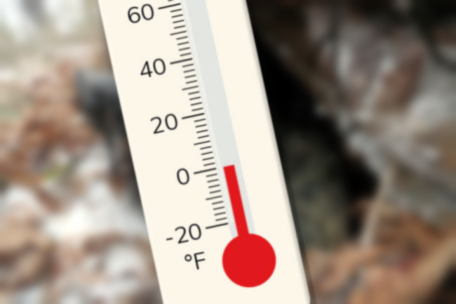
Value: 0 °F
